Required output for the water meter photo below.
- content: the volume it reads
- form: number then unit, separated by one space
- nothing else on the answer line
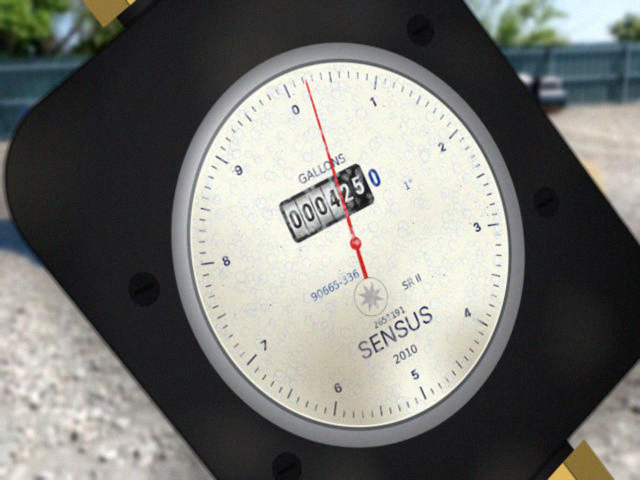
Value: 4250.2 gal
